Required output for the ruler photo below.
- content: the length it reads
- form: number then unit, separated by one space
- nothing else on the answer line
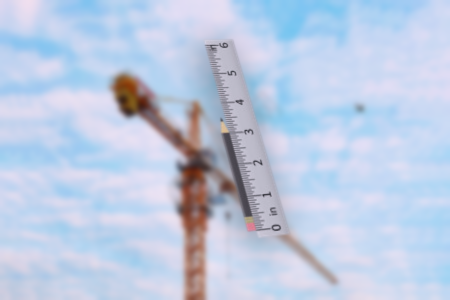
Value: 3.5 in
